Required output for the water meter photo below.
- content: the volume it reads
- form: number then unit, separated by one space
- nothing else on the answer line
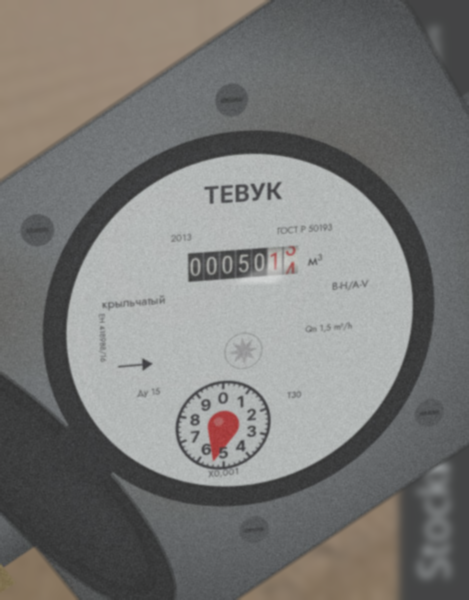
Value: 50.135 m³
